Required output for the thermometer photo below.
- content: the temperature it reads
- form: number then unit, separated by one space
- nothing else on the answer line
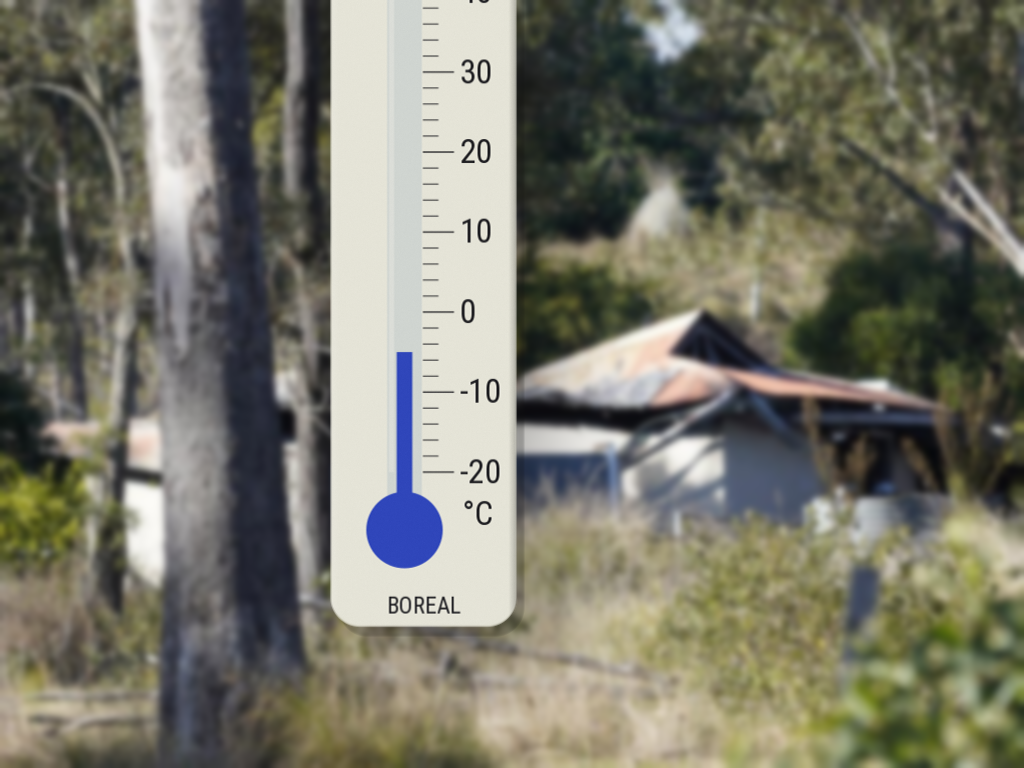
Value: -5 °C
